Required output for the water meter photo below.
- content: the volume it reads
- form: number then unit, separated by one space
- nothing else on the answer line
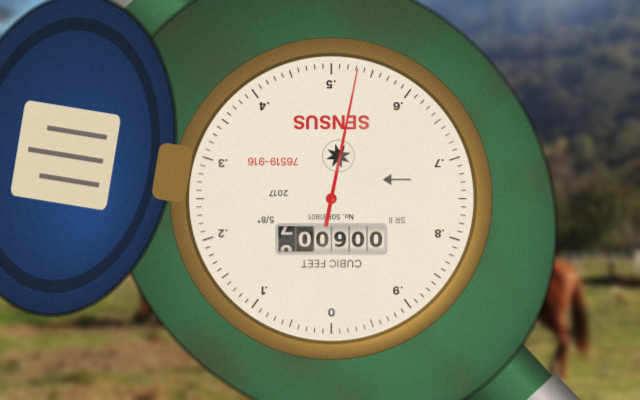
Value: 6006.53 ft³
